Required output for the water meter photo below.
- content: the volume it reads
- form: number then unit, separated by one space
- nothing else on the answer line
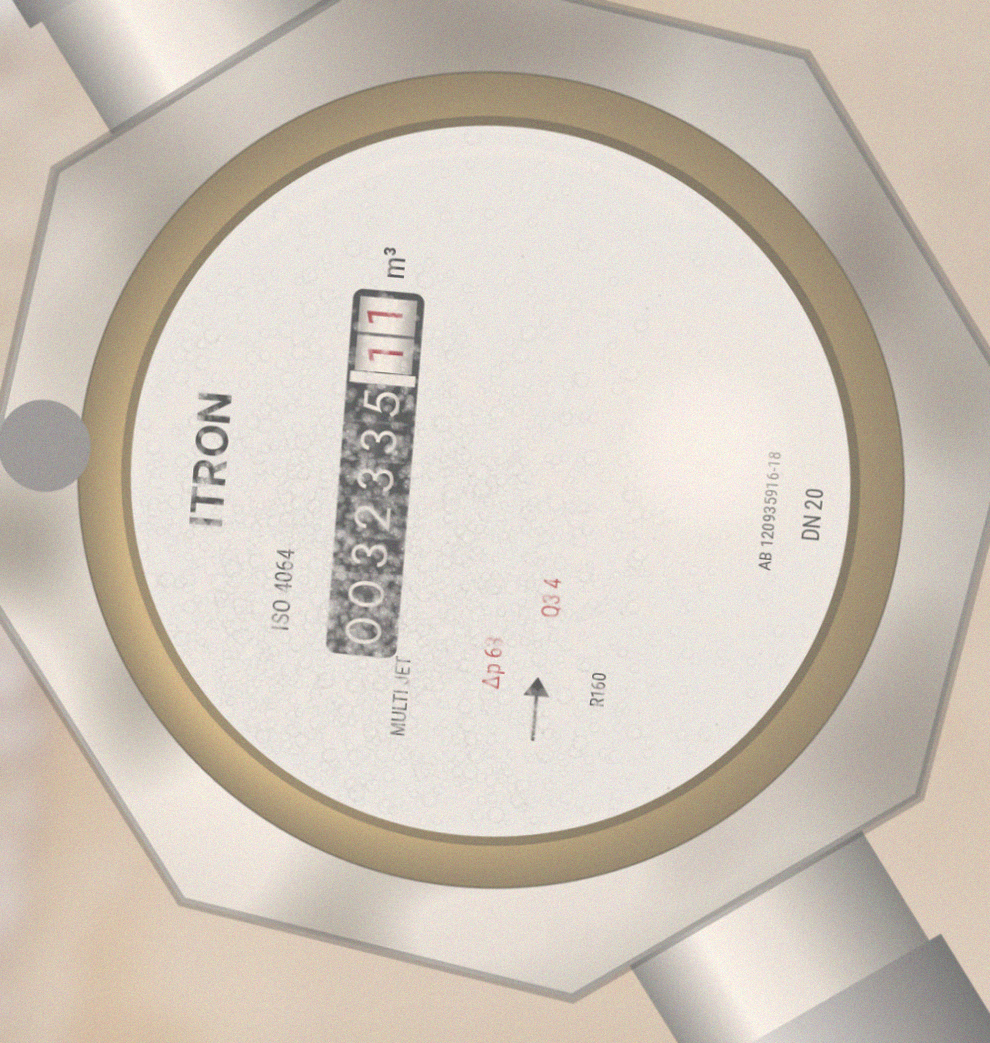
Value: 32335.11 m³
